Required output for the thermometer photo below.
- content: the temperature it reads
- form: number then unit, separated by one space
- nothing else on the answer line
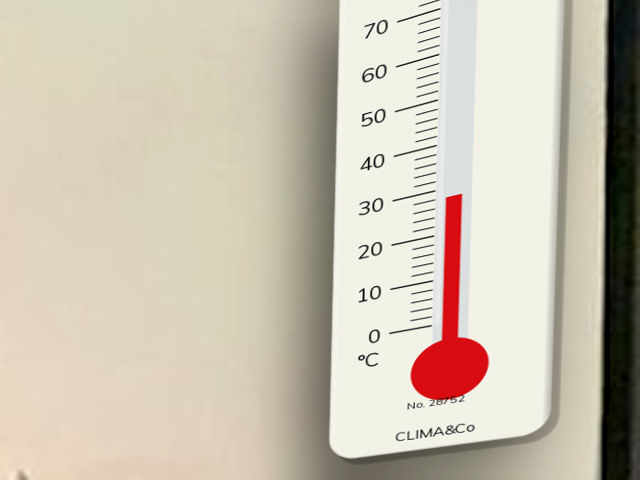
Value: 28 °C
